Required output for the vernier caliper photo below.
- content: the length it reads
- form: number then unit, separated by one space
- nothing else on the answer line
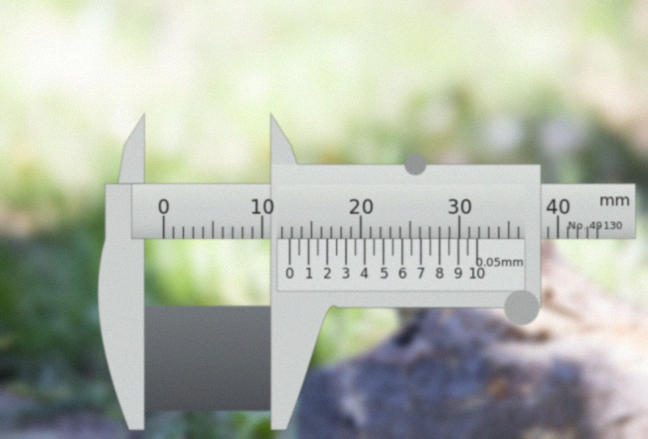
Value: 12.8 mm
